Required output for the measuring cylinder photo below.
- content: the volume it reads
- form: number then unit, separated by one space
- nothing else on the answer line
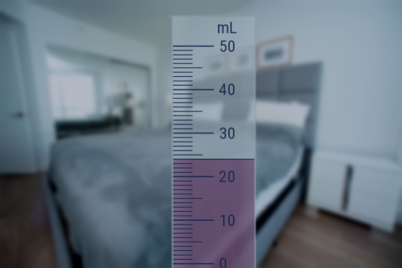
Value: 24 mL
